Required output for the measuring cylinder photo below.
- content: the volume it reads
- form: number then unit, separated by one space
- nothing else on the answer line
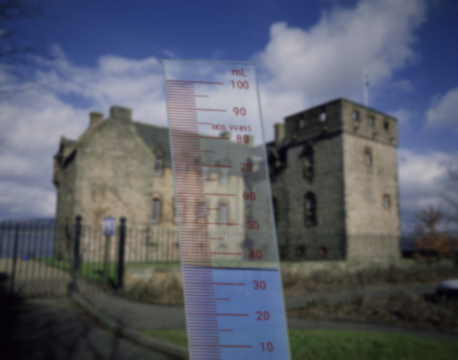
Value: 35 mL
